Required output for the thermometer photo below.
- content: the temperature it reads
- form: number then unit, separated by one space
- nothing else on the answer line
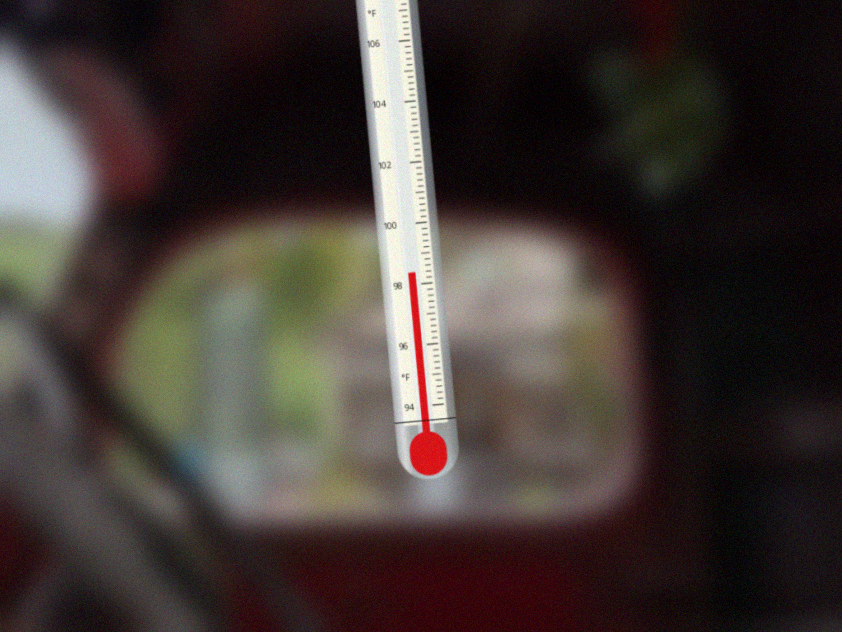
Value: 98.4 °F
